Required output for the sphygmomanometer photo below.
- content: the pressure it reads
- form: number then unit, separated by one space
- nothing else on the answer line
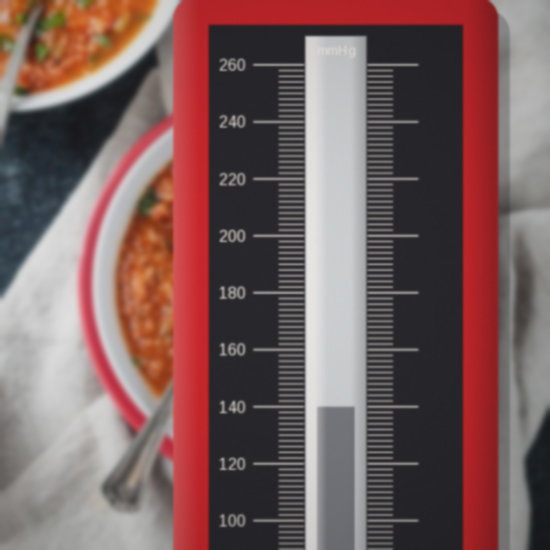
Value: 140 mmHg
